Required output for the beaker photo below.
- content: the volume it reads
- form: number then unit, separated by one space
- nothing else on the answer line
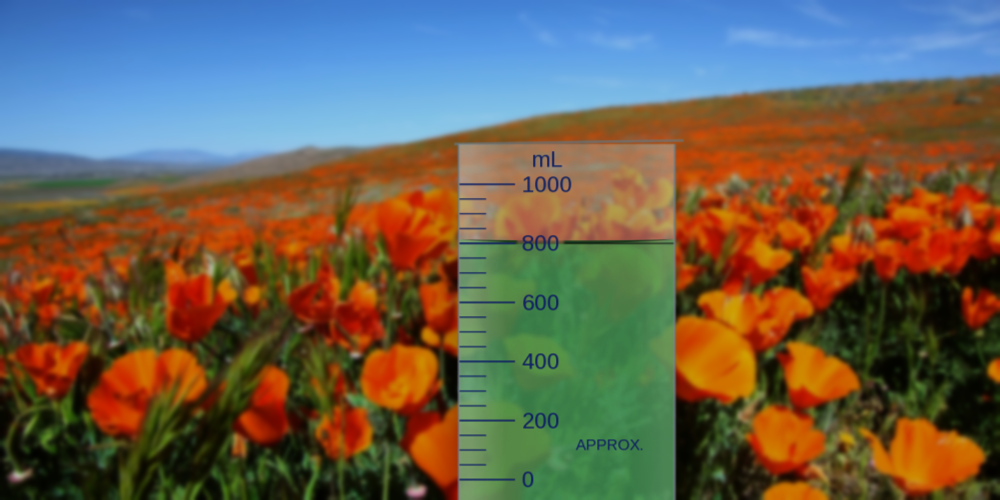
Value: 800 mL
